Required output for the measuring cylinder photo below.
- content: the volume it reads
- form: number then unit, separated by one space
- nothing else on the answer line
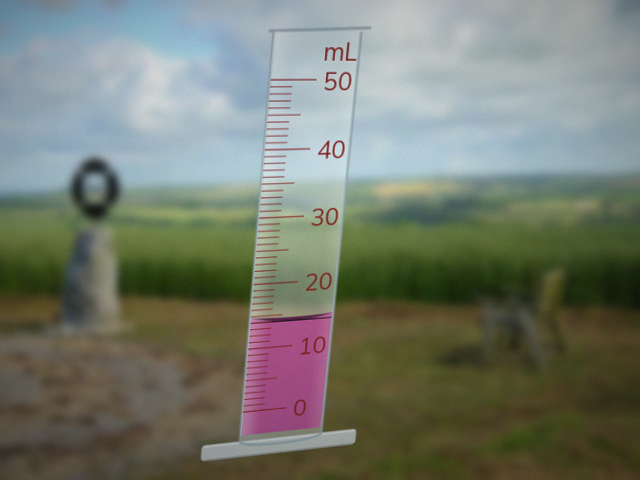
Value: 14 mL
